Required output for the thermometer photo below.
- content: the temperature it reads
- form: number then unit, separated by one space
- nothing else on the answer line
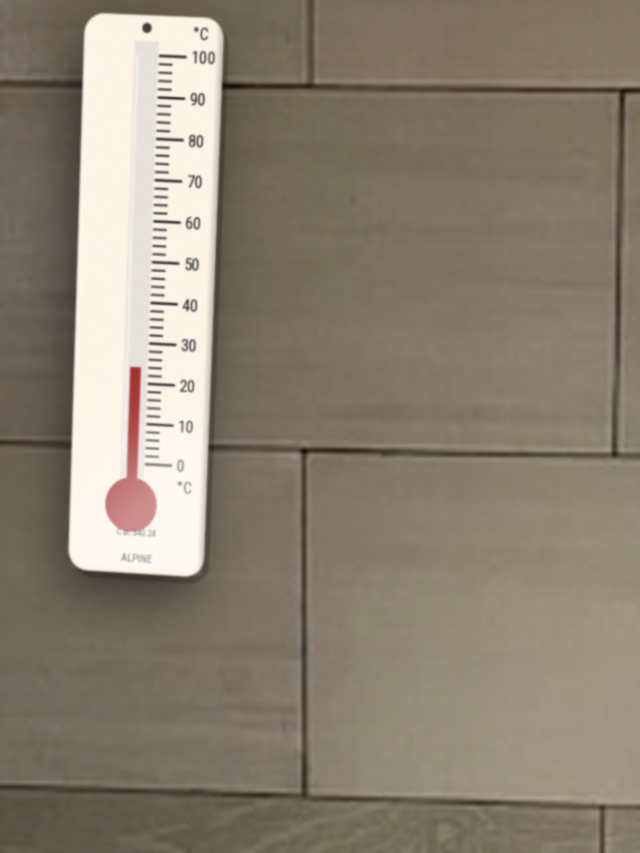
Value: 24 °C
